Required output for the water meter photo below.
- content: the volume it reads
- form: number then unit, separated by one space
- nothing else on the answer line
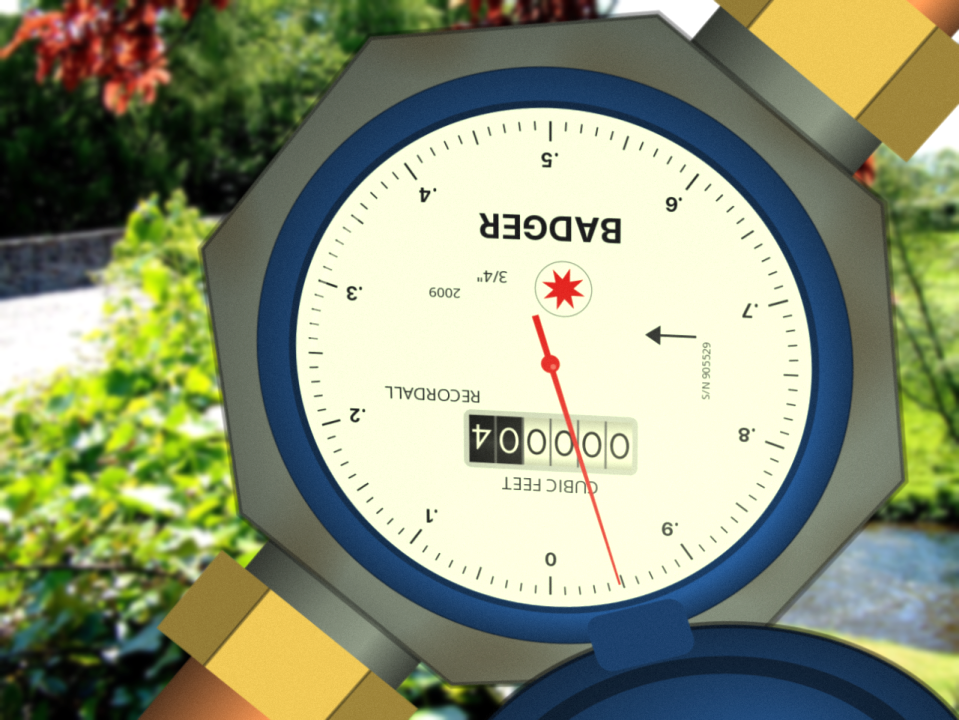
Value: 3.95 ft³
